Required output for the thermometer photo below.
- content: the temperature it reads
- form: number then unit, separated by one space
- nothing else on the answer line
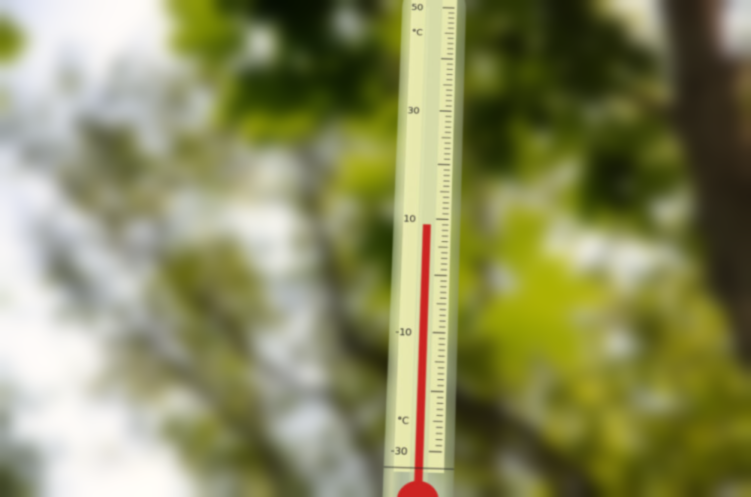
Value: 9 °C
